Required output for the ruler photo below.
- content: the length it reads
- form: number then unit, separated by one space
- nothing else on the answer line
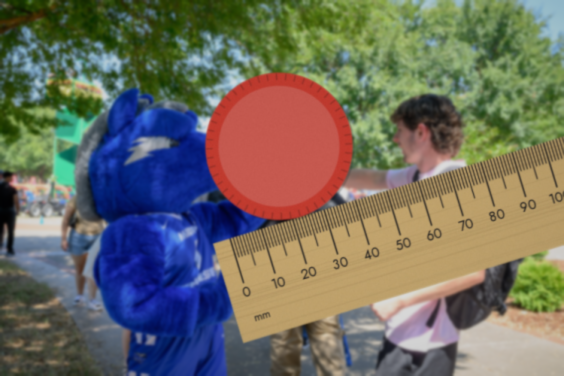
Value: 45 mm
